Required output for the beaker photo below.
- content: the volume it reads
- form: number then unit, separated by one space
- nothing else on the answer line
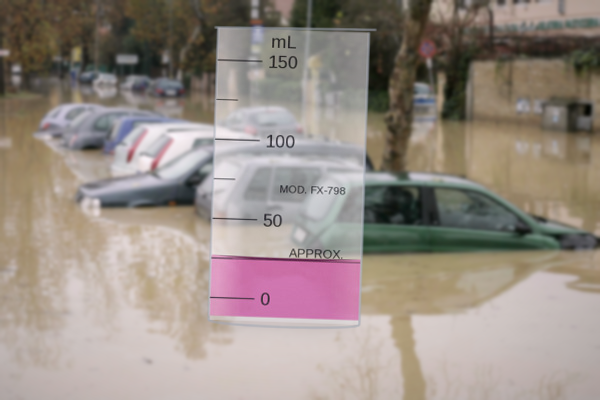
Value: 25 mL
